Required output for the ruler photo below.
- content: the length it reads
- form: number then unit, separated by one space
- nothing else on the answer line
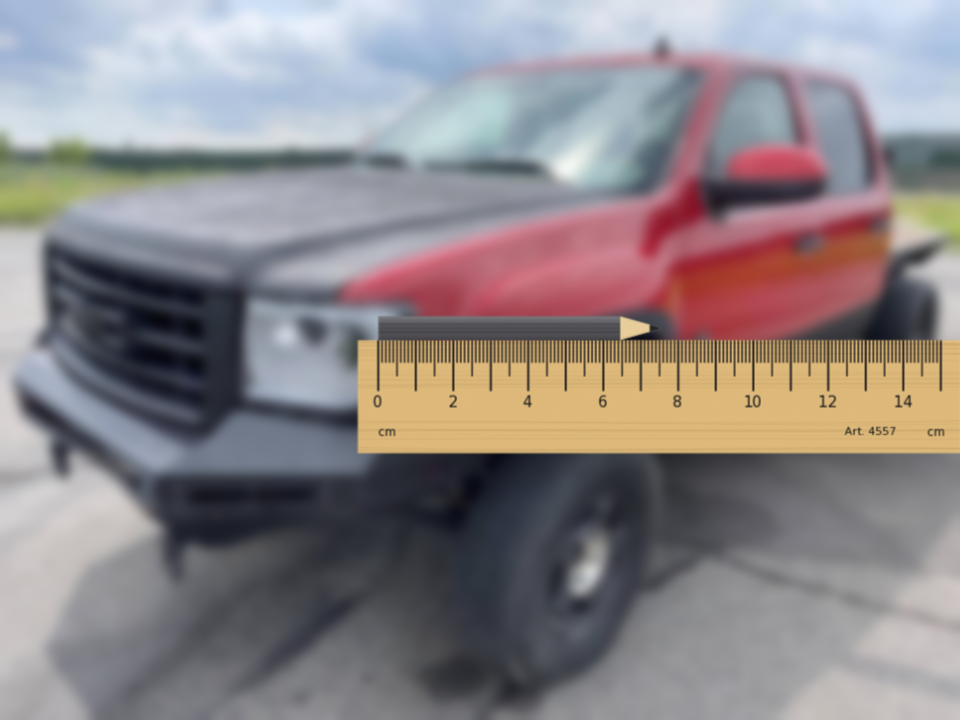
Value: 7.5 cm
